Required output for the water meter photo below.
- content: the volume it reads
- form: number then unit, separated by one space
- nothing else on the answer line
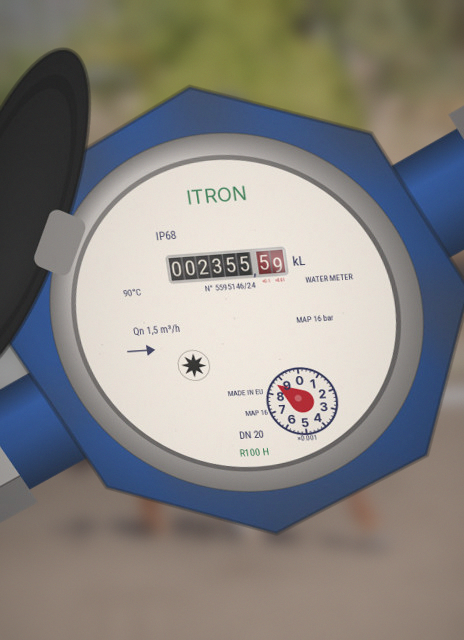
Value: 2355.588 kL
